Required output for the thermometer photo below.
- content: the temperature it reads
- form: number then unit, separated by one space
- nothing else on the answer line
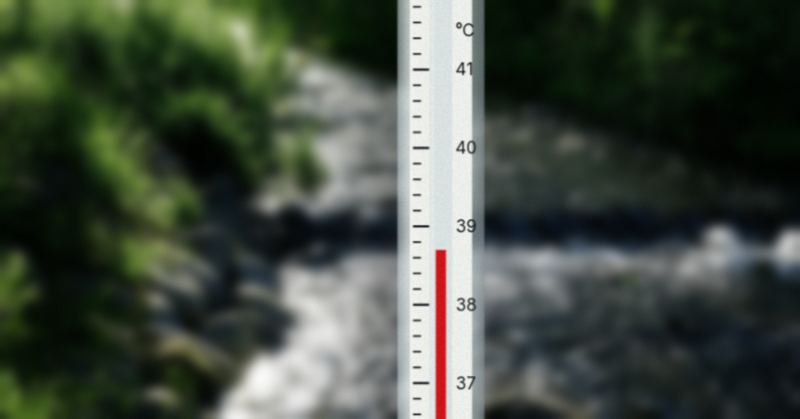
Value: 38.7 °C
